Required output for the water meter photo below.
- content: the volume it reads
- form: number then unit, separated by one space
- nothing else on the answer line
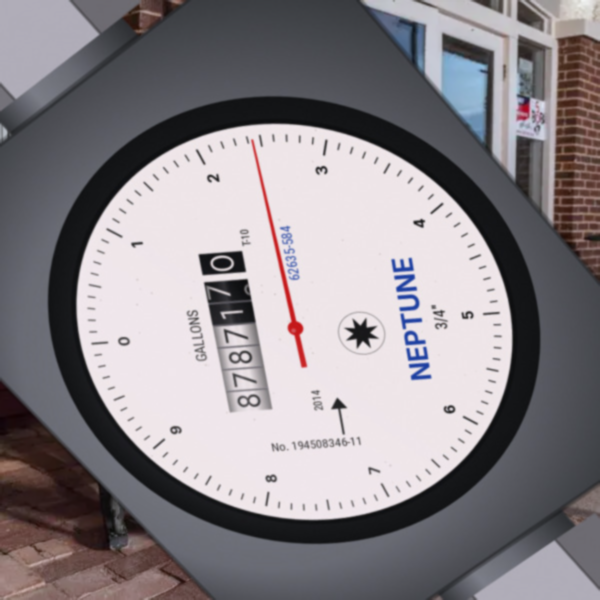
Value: 8787172.4 gal
